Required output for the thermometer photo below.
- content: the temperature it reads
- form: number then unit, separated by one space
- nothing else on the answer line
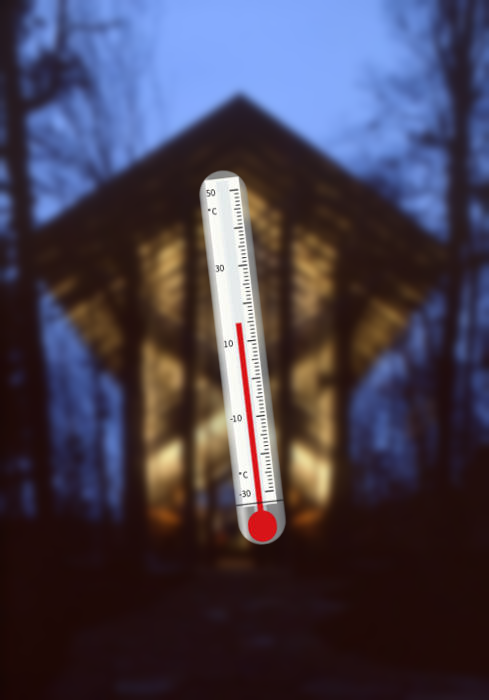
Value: 15 °C
